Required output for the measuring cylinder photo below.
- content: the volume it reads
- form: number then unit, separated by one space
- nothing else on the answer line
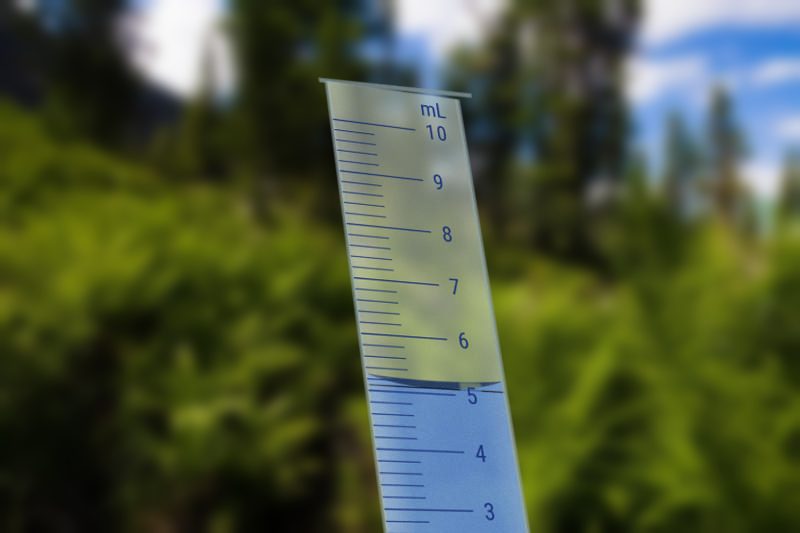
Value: 5.1 mL
